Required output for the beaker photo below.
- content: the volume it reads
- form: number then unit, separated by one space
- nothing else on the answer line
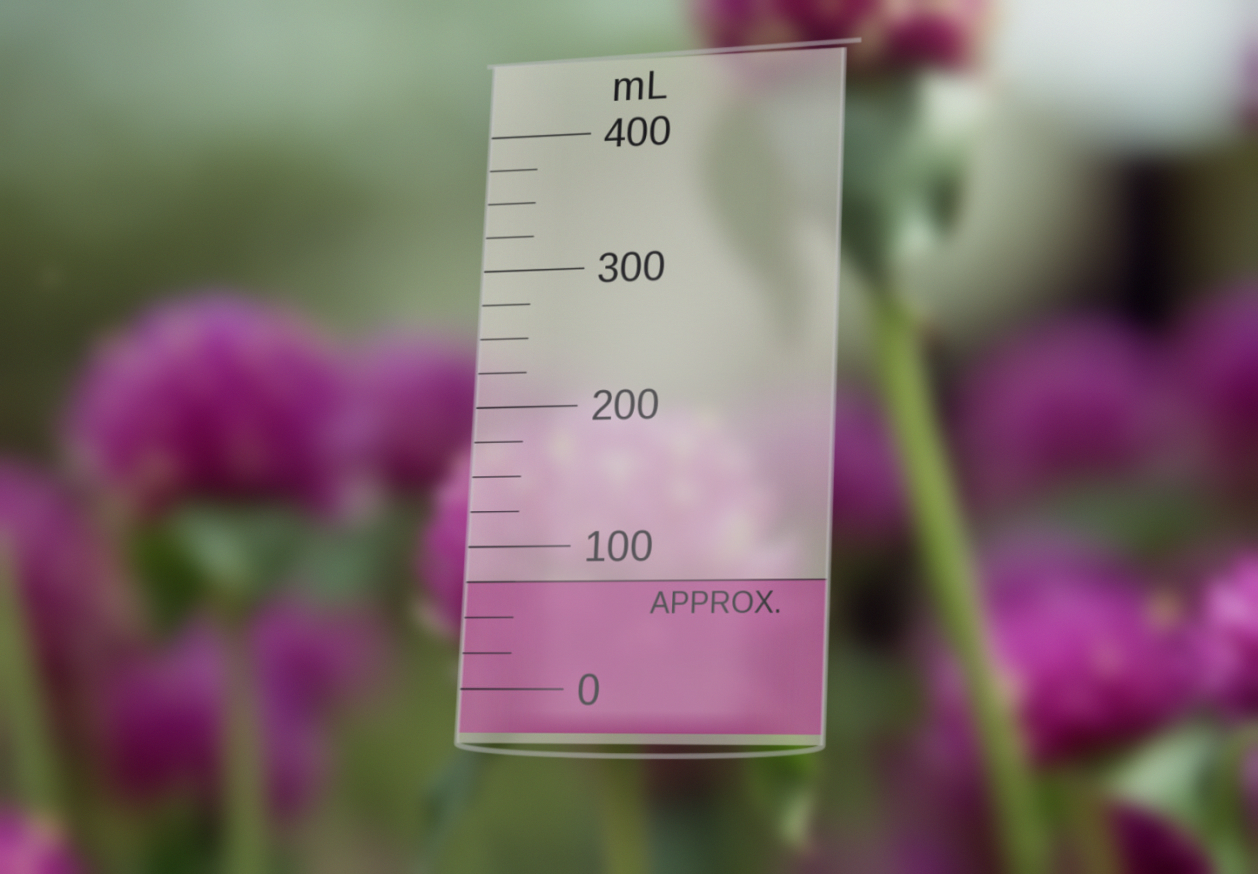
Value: 75 mL
